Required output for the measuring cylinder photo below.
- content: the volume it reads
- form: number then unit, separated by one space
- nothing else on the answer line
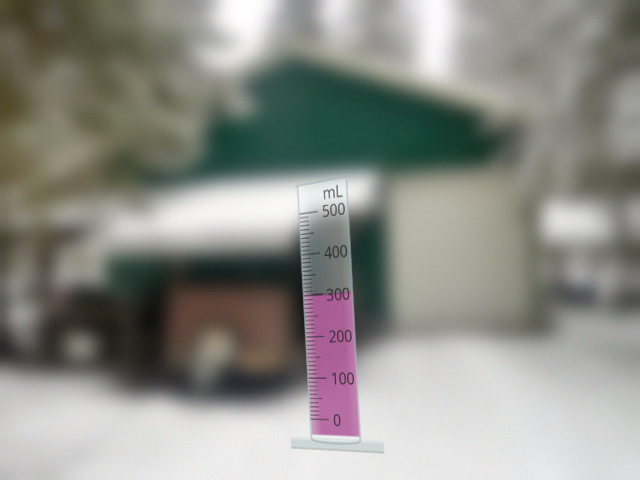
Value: 300 mL
